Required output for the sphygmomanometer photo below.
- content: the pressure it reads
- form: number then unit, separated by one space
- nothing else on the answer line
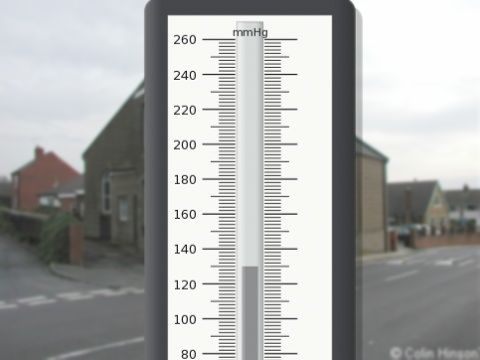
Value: 130 mmHg
